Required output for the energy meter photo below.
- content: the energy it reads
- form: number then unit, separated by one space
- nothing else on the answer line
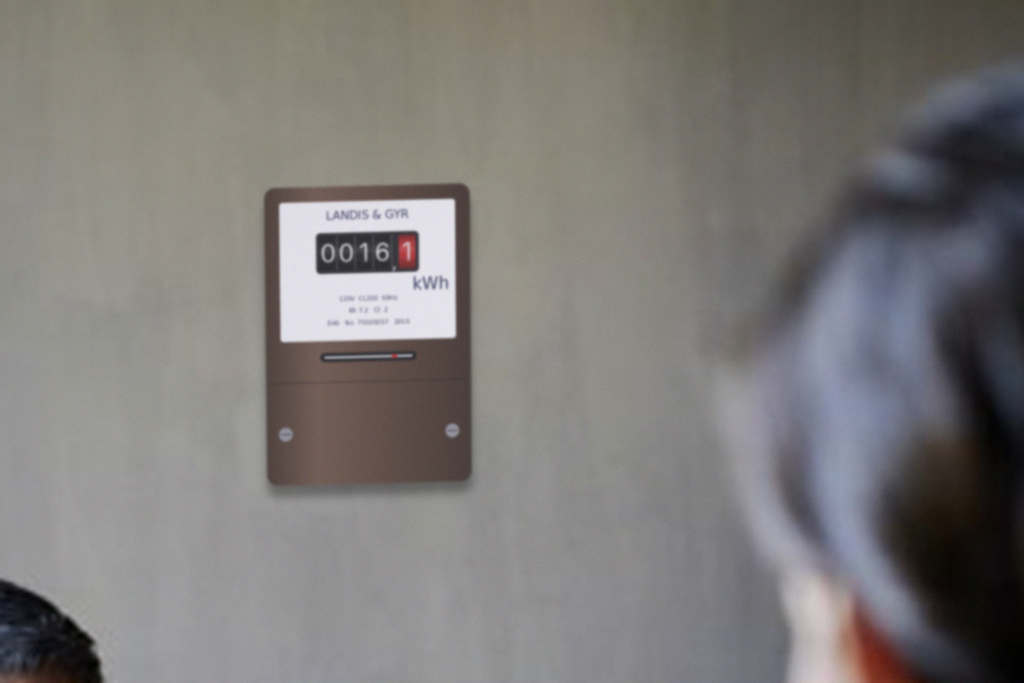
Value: 16.1 kWh
